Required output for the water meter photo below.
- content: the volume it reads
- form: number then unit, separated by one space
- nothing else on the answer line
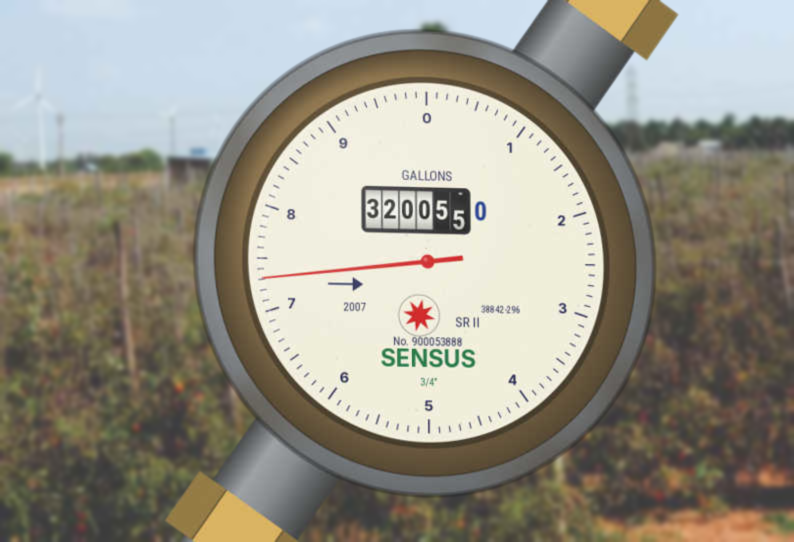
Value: 3200547.3 gal
